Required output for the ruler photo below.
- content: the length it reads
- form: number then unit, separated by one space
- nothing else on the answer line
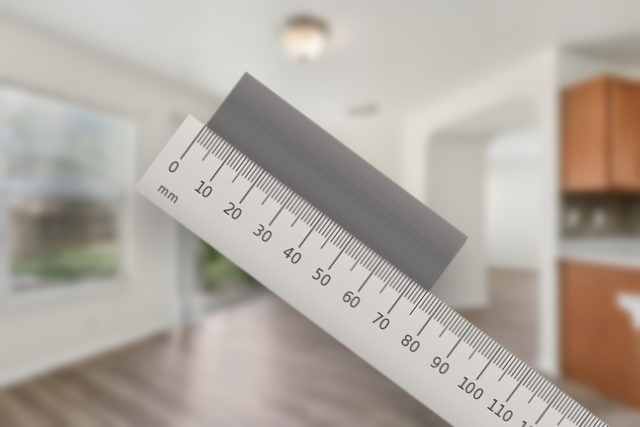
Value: 75 mm
